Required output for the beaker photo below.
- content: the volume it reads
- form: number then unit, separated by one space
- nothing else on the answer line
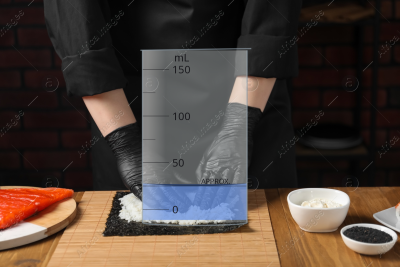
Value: 25 mL
